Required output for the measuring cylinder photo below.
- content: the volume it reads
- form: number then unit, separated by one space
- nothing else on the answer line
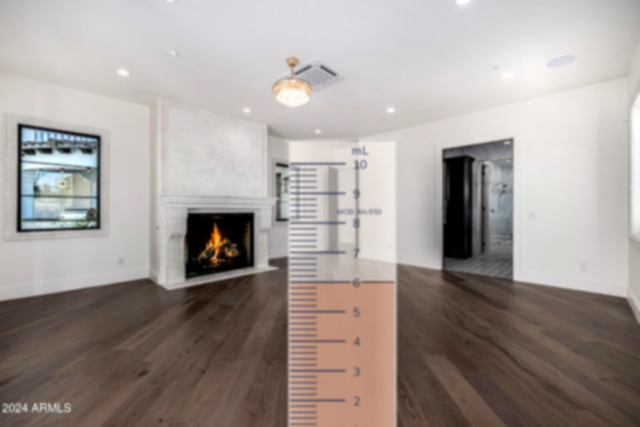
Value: 6 mL
